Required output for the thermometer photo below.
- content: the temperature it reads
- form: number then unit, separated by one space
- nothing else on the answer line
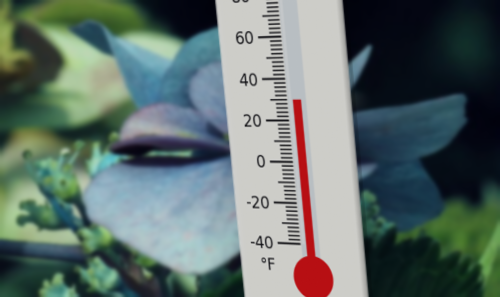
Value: 30 °F
